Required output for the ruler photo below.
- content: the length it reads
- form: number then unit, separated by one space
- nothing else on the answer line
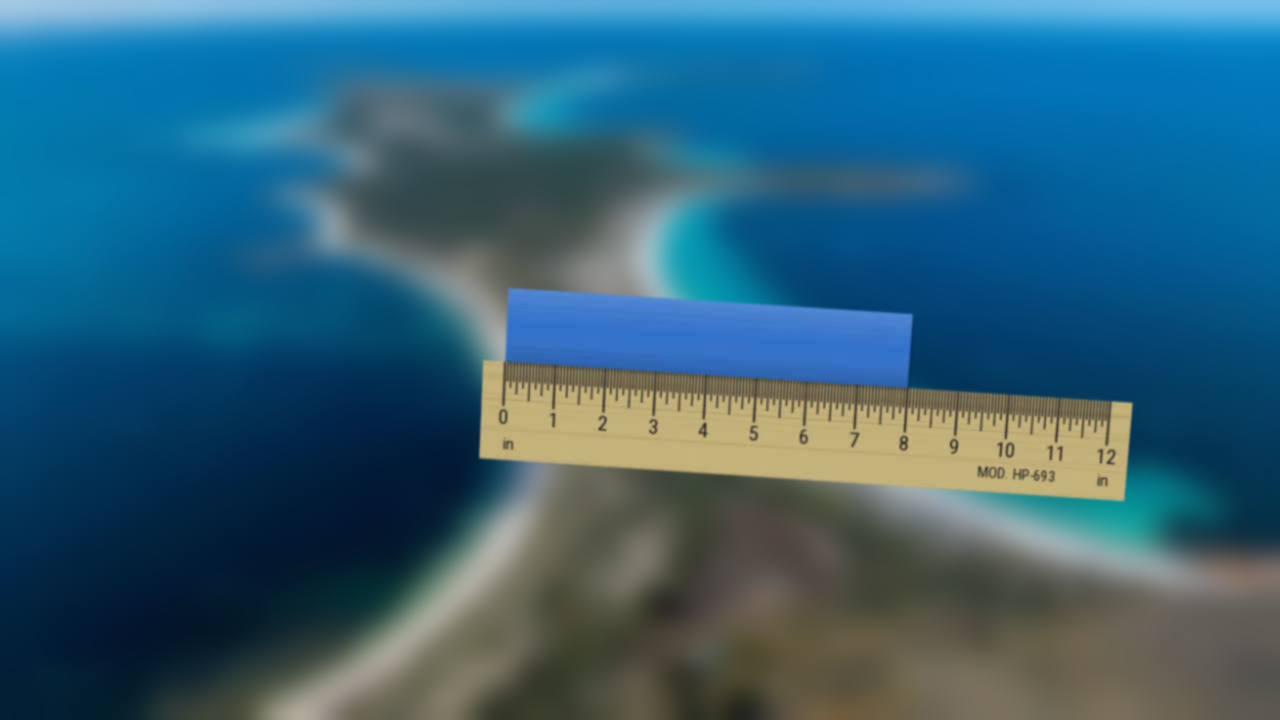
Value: 8 in
